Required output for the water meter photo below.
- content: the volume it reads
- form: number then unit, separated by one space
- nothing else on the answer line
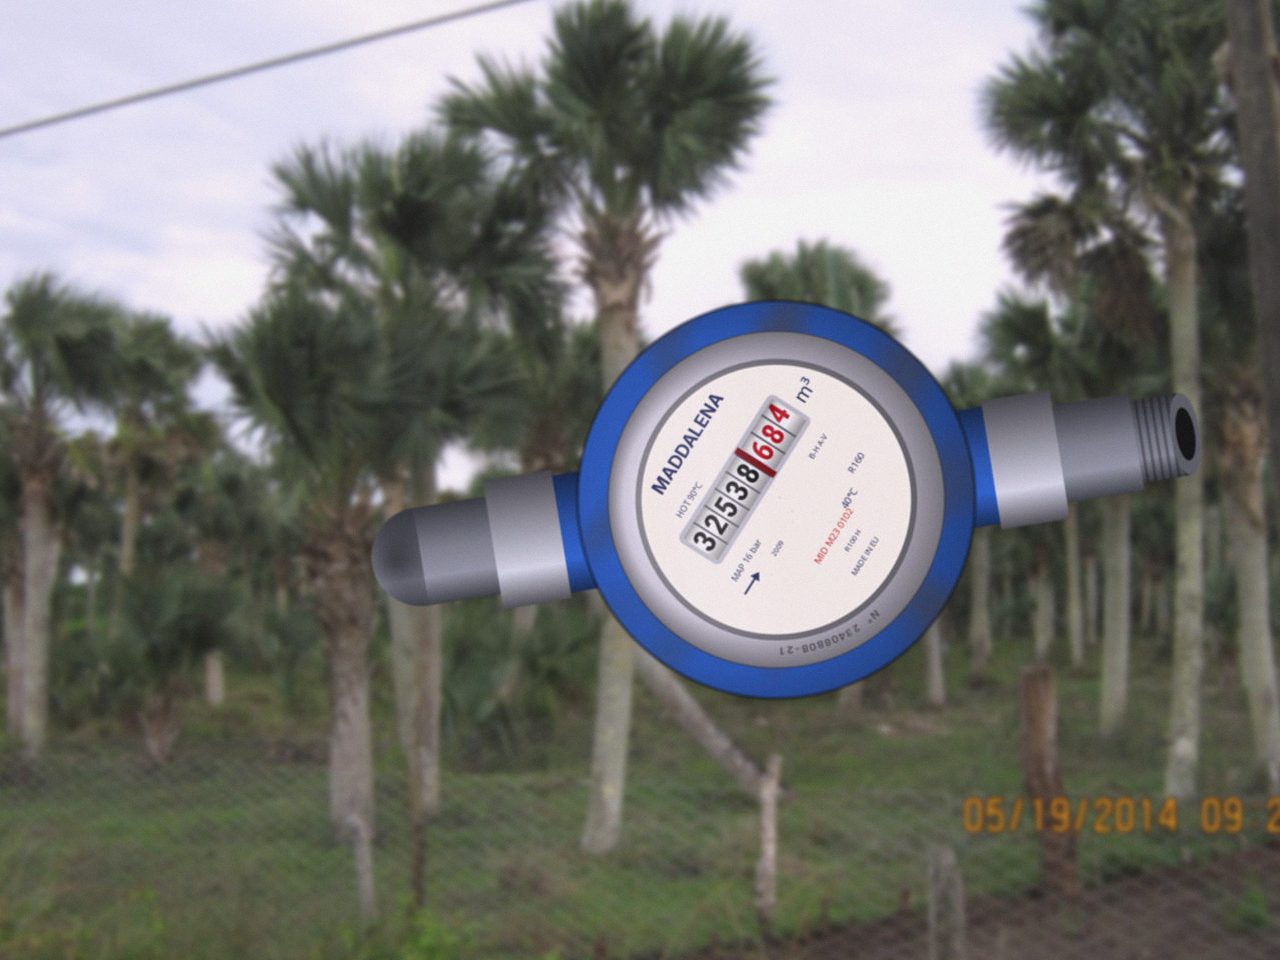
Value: 32538.684 m³
